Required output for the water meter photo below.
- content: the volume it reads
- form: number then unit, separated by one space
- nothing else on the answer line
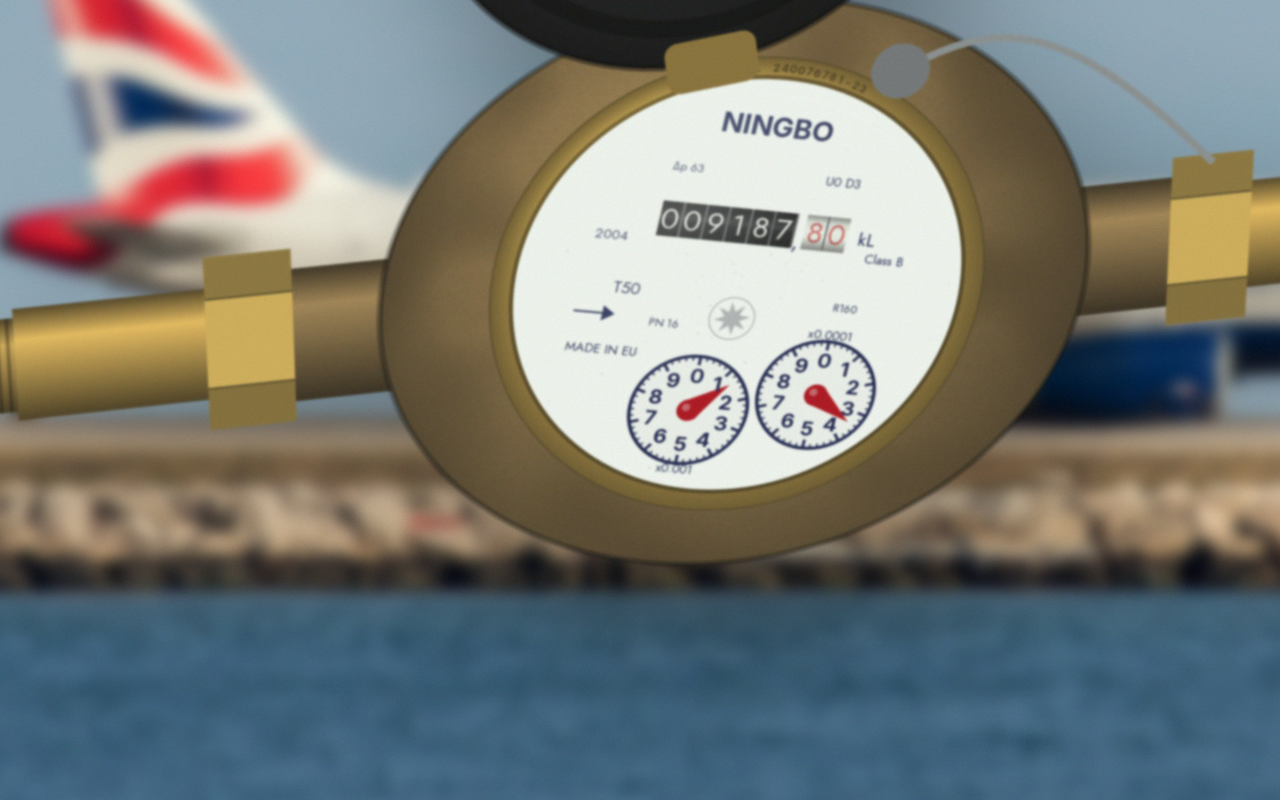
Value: 9187.8013 kL
